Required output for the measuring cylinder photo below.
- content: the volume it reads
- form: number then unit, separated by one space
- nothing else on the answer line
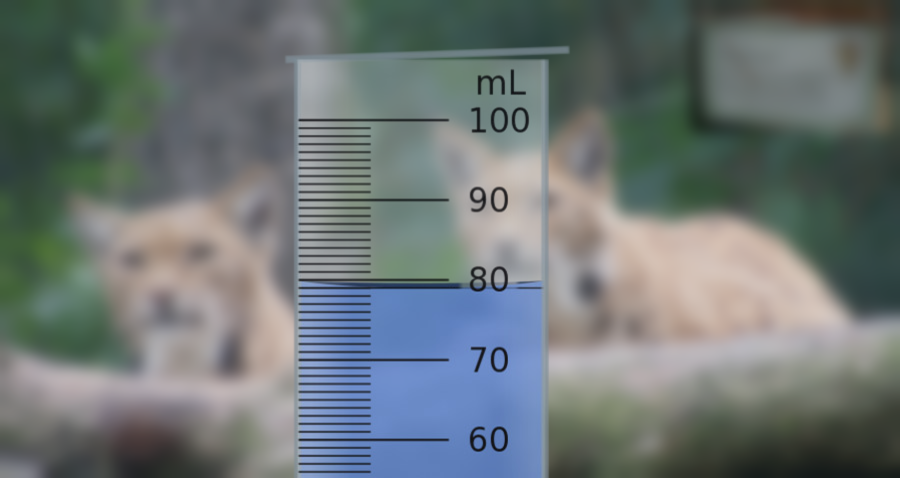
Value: 79 mL
